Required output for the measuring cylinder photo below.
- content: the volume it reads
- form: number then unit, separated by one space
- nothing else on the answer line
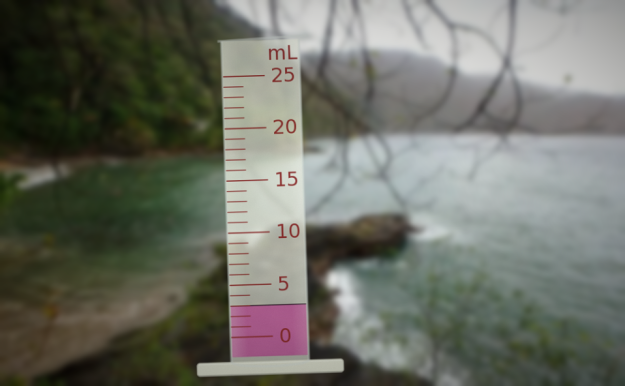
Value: 3 mL
